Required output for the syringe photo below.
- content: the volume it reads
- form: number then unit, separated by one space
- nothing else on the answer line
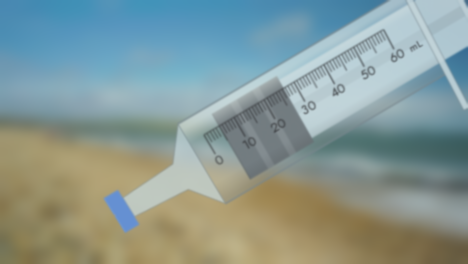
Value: 5 mL
